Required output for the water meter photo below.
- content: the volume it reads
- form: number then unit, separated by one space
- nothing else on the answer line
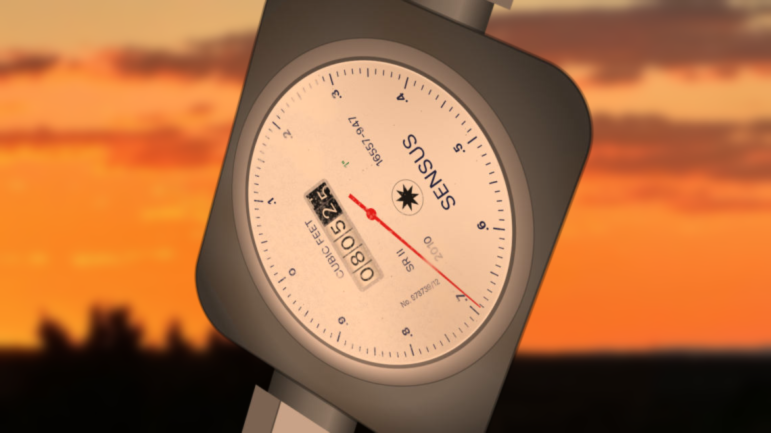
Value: 80524.69 ft³
